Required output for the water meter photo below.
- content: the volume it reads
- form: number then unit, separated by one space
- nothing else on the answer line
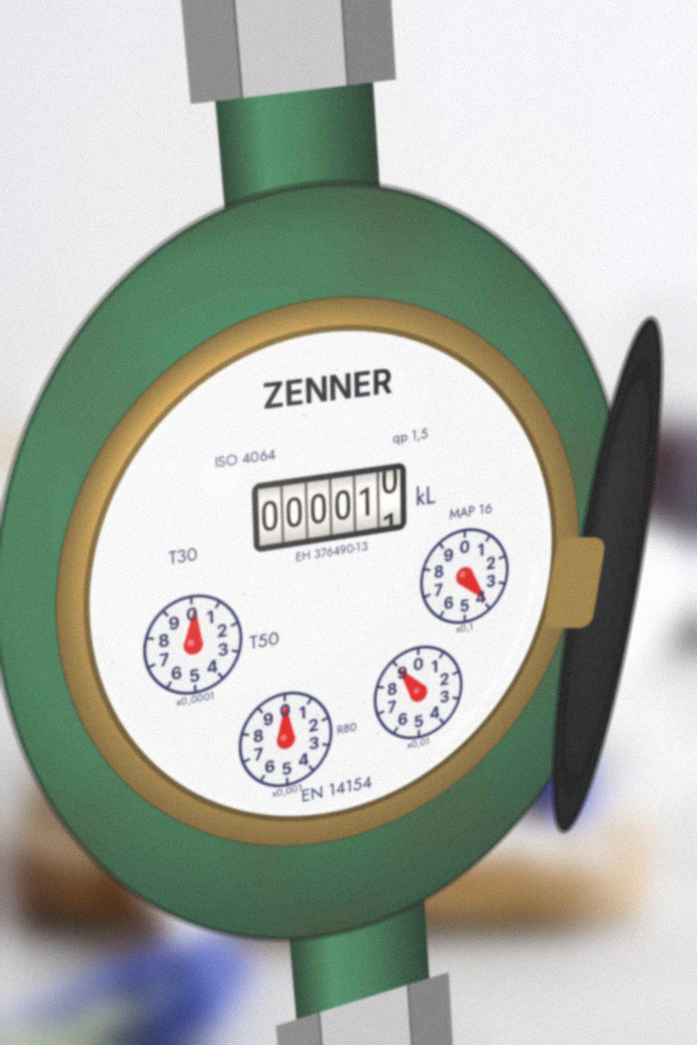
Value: 10.3900 kL
